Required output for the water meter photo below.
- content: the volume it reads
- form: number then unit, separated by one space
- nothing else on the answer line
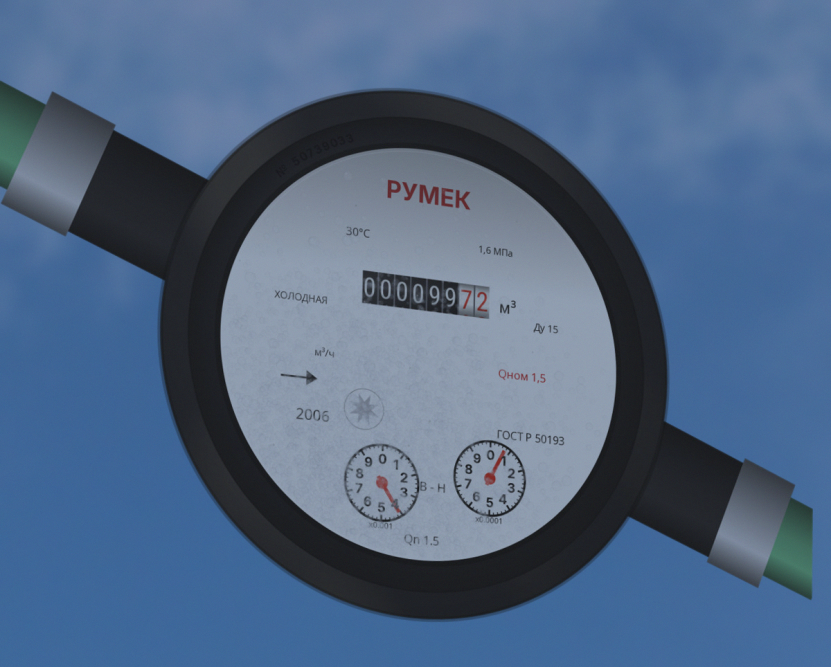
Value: 99.7240 m³
